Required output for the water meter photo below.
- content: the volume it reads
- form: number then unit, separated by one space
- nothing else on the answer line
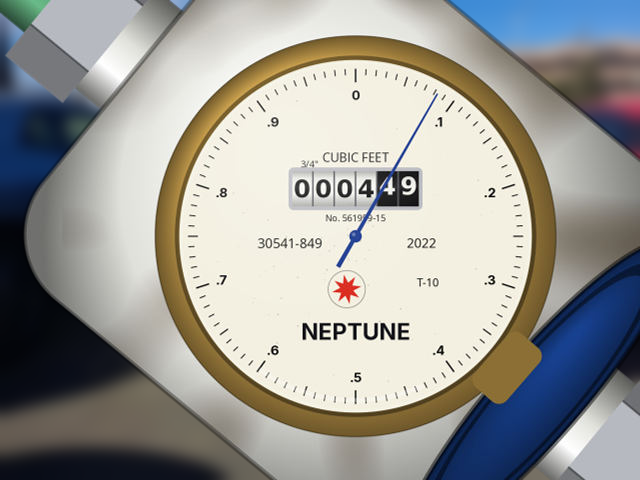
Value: 449.08 ft³
